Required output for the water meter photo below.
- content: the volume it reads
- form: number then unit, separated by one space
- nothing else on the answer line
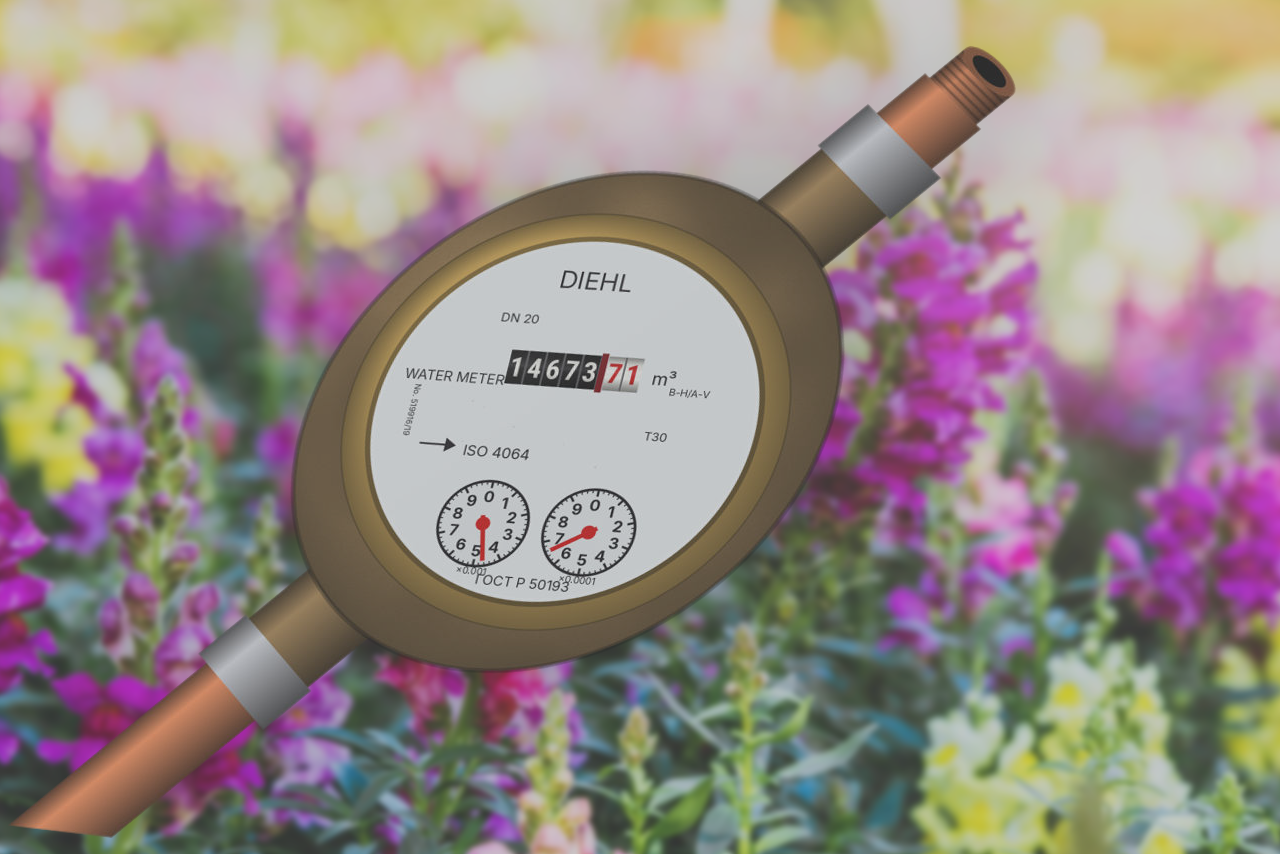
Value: 14673.7146 m³
